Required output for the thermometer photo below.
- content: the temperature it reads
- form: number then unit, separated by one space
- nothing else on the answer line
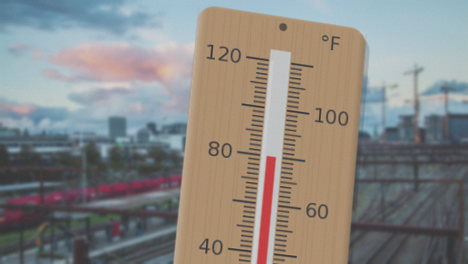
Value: 80 °F
